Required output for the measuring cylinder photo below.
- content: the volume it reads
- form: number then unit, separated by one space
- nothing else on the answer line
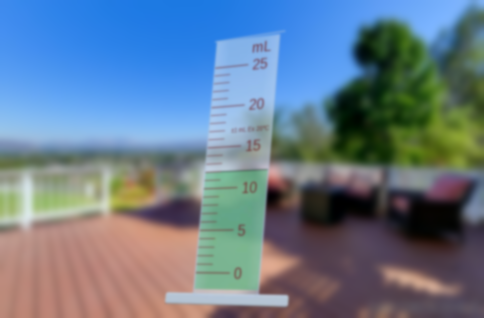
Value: 12 mL
